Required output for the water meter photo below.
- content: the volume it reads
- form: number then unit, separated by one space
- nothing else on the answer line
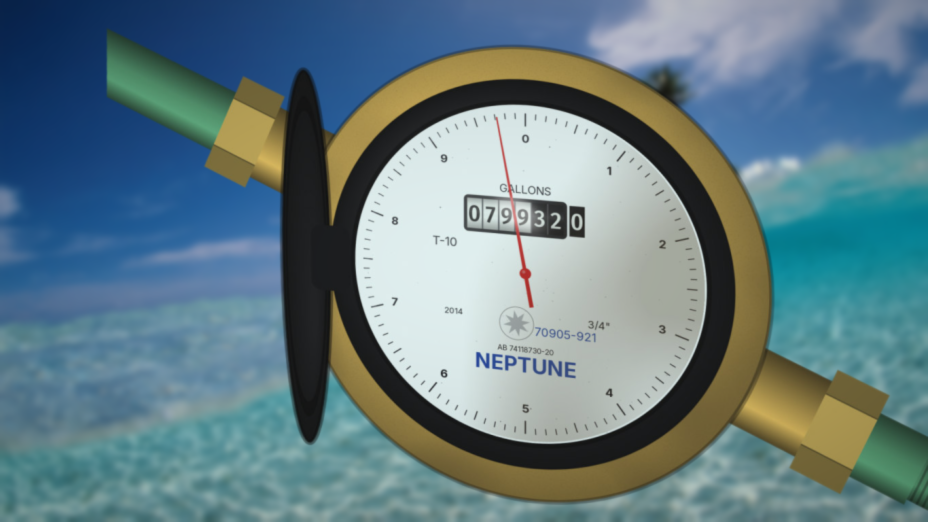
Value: 799319.7 gal
